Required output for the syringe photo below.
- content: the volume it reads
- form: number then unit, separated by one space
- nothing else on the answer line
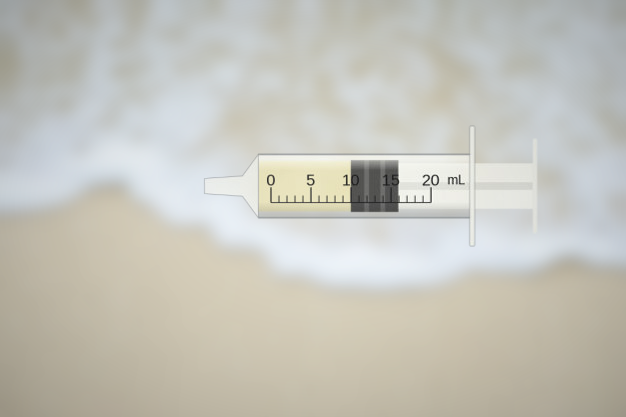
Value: 10 mL
